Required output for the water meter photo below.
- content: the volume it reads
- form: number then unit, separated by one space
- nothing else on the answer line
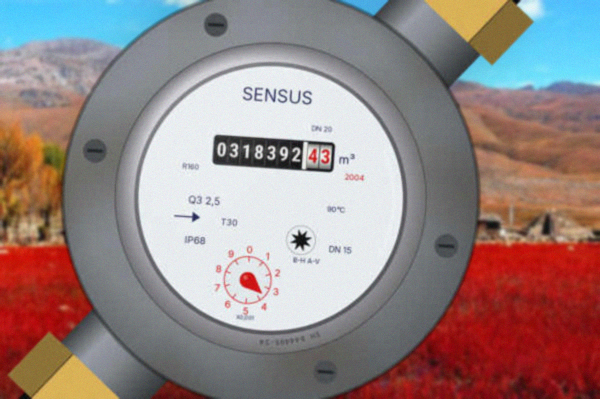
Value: 318392.433 m³
